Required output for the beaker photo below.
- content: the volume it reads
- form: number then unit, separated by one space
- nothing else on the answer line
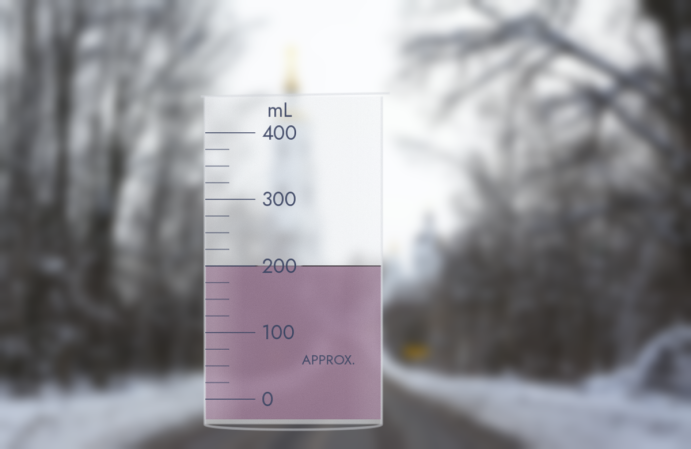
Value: 200 mL
